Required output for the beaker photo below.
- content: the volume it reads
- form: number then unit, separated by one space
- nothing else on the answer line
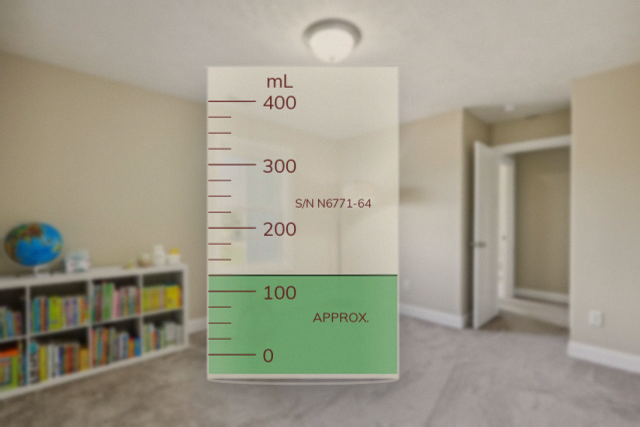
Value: 125 mL
